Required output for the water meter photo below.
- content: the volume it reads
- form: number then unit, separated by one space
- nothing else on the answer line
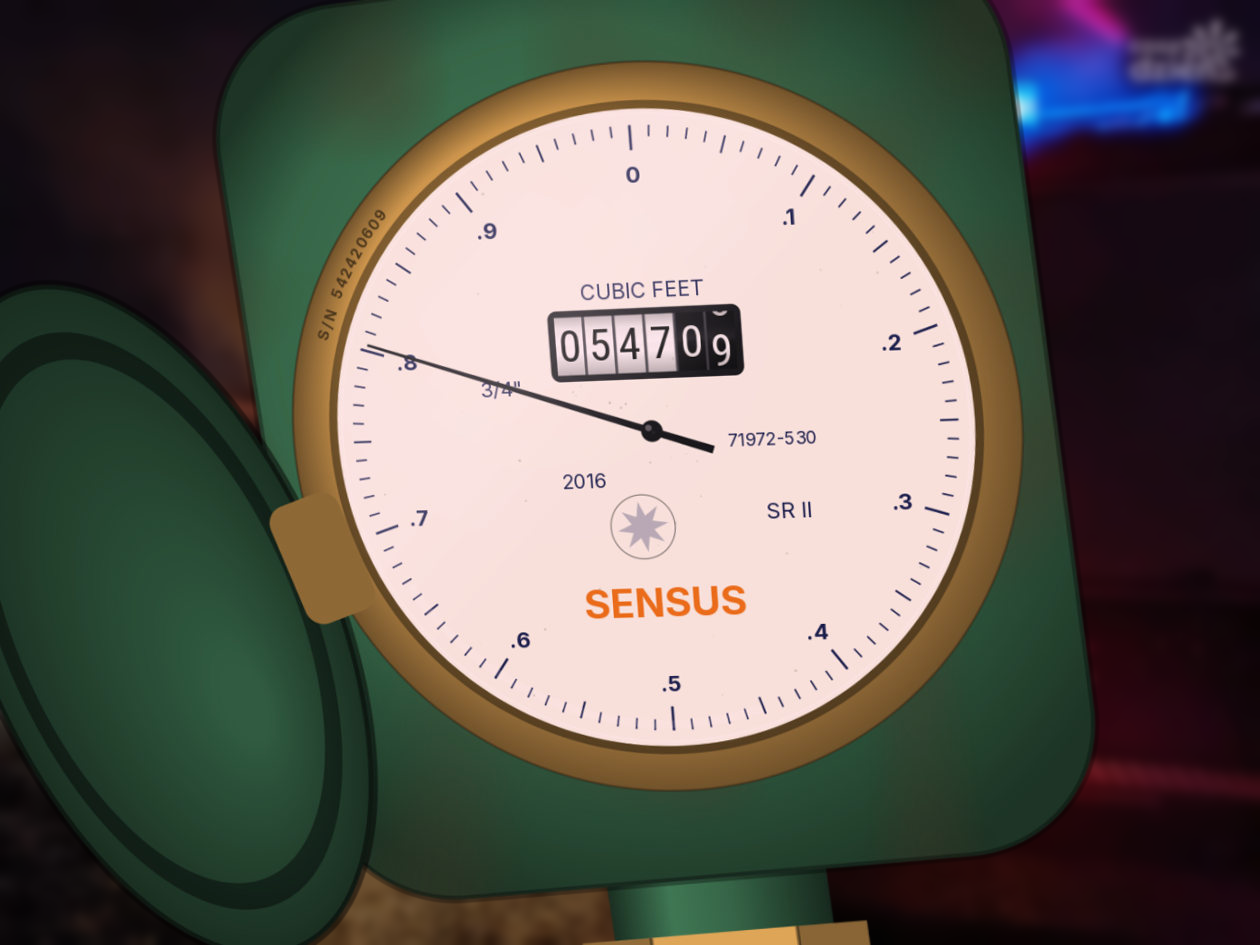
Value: 54708.80 ft³
